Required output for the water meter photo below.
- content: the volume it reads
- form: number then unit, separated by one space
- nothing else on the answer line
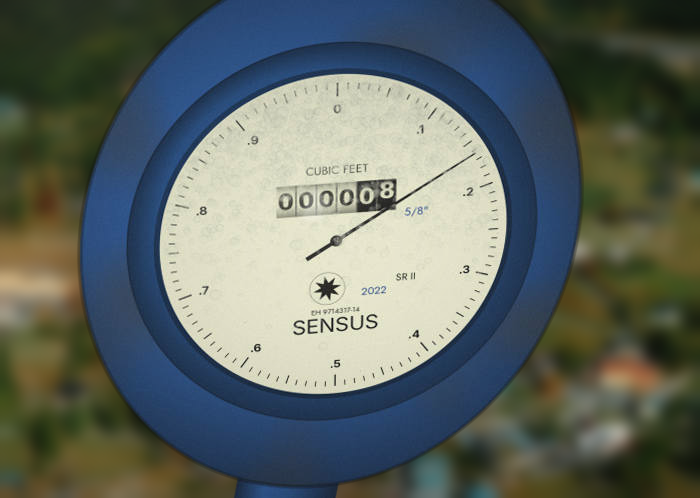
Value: 8.16 ft³
